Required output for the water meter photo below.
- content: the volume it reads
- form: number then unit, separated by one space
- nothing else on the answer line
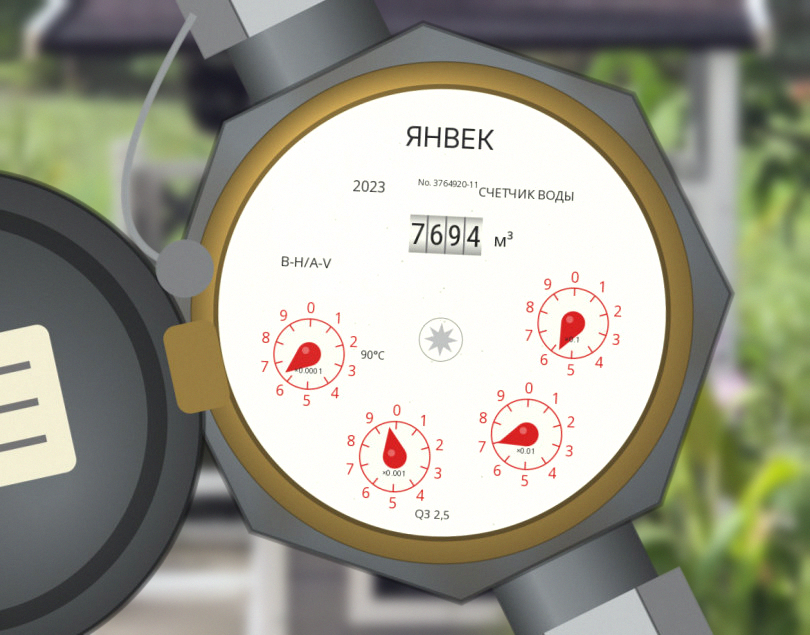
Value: 7694.5696 m³
